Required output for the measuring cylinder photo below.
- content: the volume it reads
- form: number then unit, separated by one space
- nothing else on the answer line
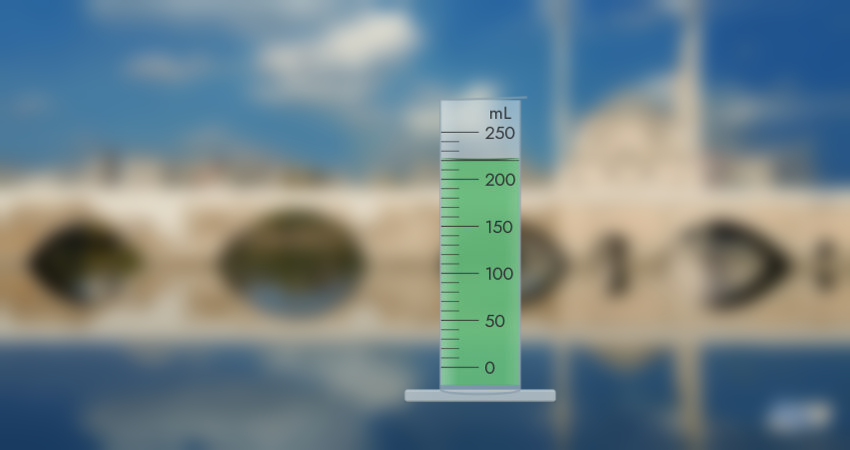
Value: 220 mL
